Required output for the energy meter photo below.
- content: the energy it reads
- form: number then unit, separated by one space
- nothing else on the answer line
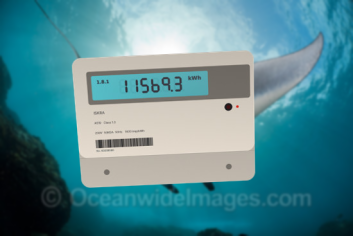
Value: 11569.3 kWh
